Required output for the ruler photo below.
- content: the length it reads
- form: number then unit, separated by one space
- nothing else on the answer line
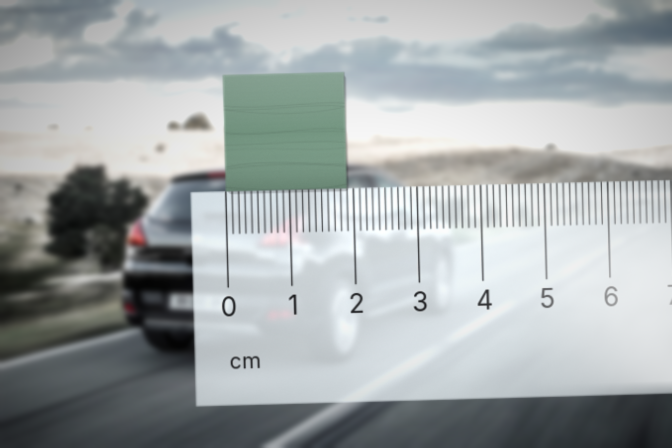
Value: 1.9 cm
